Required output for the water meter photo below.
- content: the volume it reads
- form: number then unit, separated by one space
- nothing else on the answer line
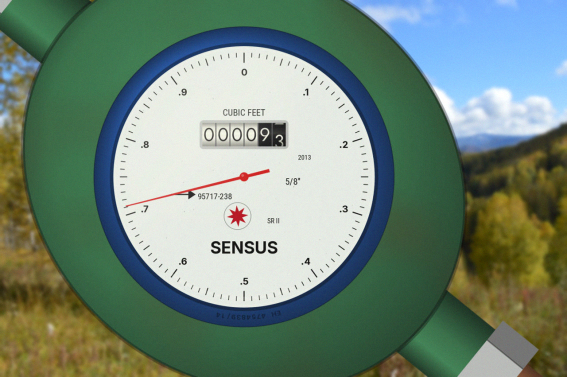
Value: 92.71 ft³
